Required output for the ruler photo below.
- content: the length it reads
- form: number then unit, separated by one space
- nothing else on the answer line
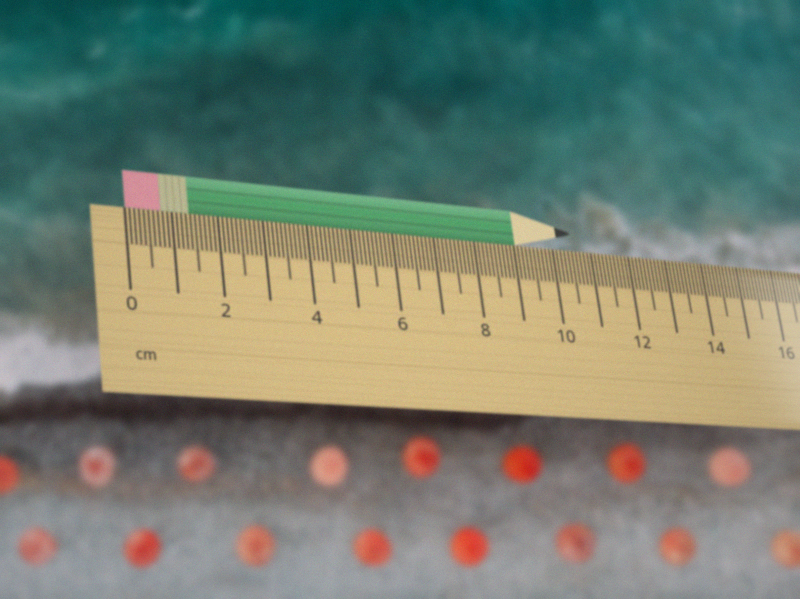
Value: 10.5 cm
